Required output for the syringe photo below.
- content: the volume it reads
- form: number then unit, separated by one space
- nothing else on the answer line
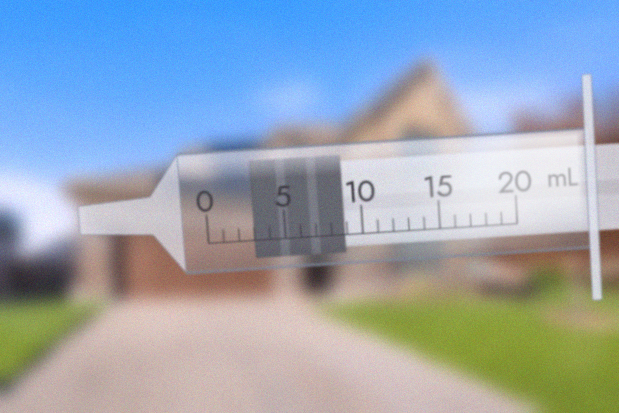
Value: 3 mL
